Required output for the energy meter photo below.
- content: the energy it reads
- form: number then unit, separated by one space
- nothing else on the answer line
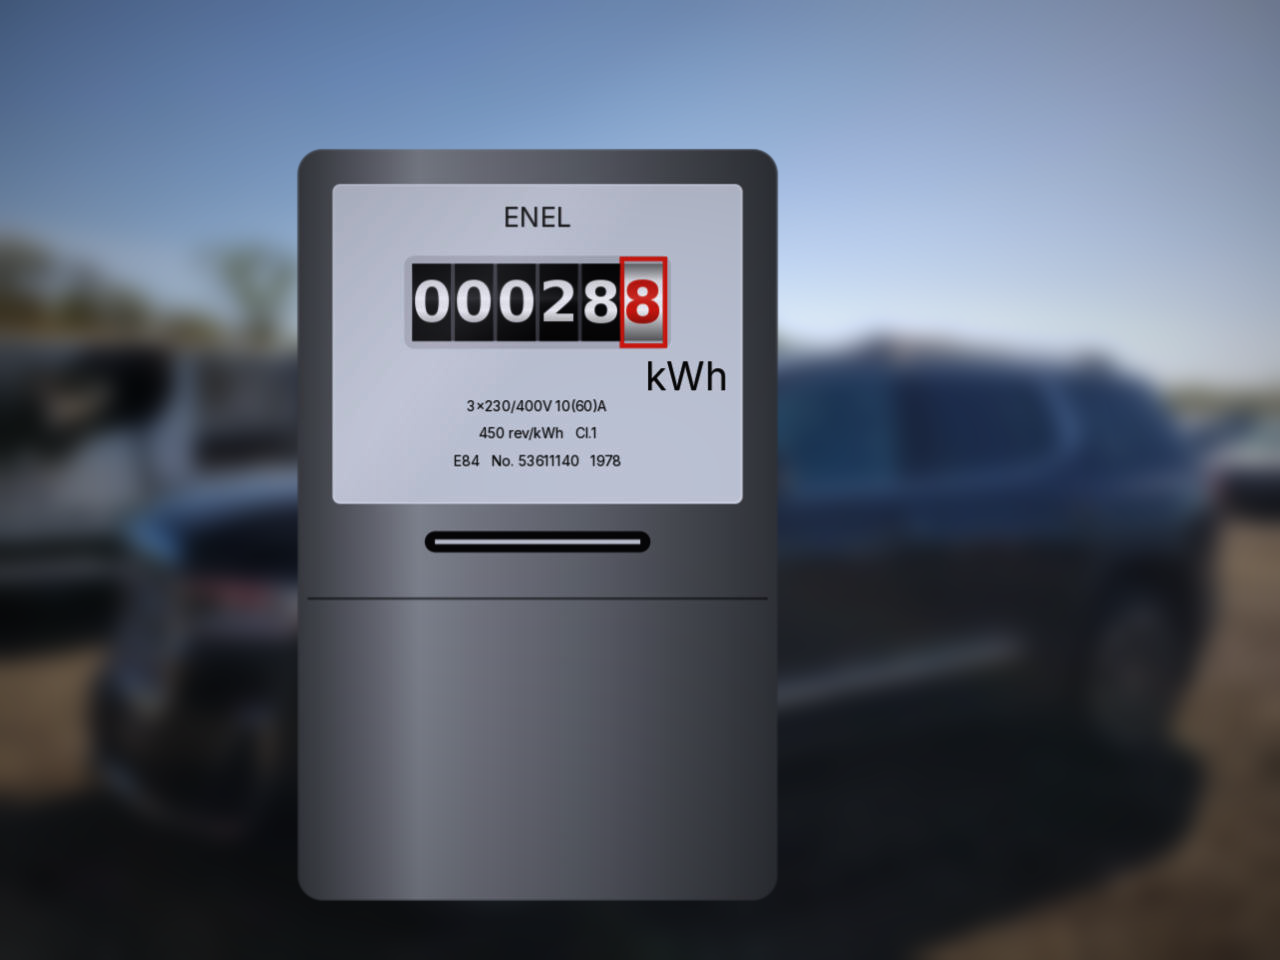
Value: 28.8 kWh
